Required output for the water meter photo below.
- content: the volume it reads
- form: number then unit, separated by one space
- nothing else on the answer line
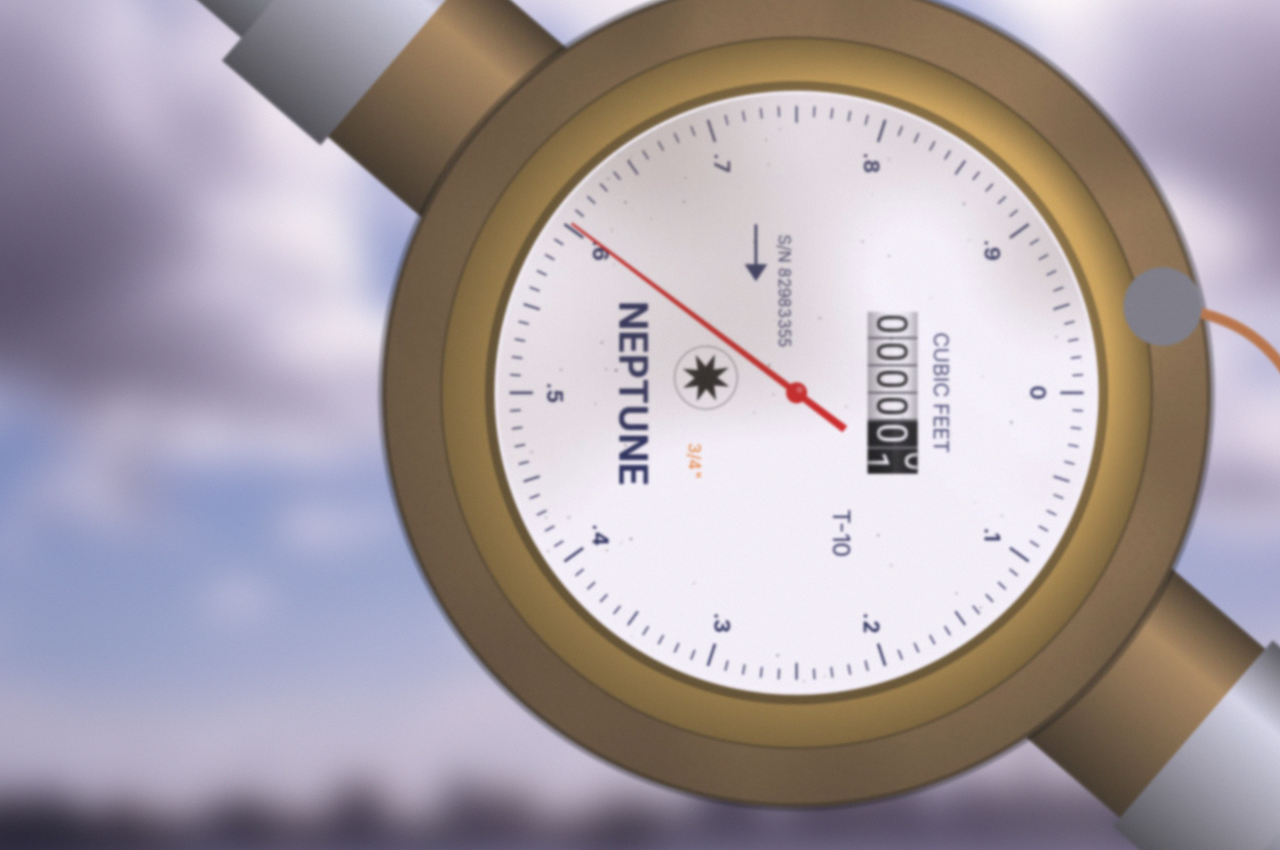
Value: 0.60 ft³
